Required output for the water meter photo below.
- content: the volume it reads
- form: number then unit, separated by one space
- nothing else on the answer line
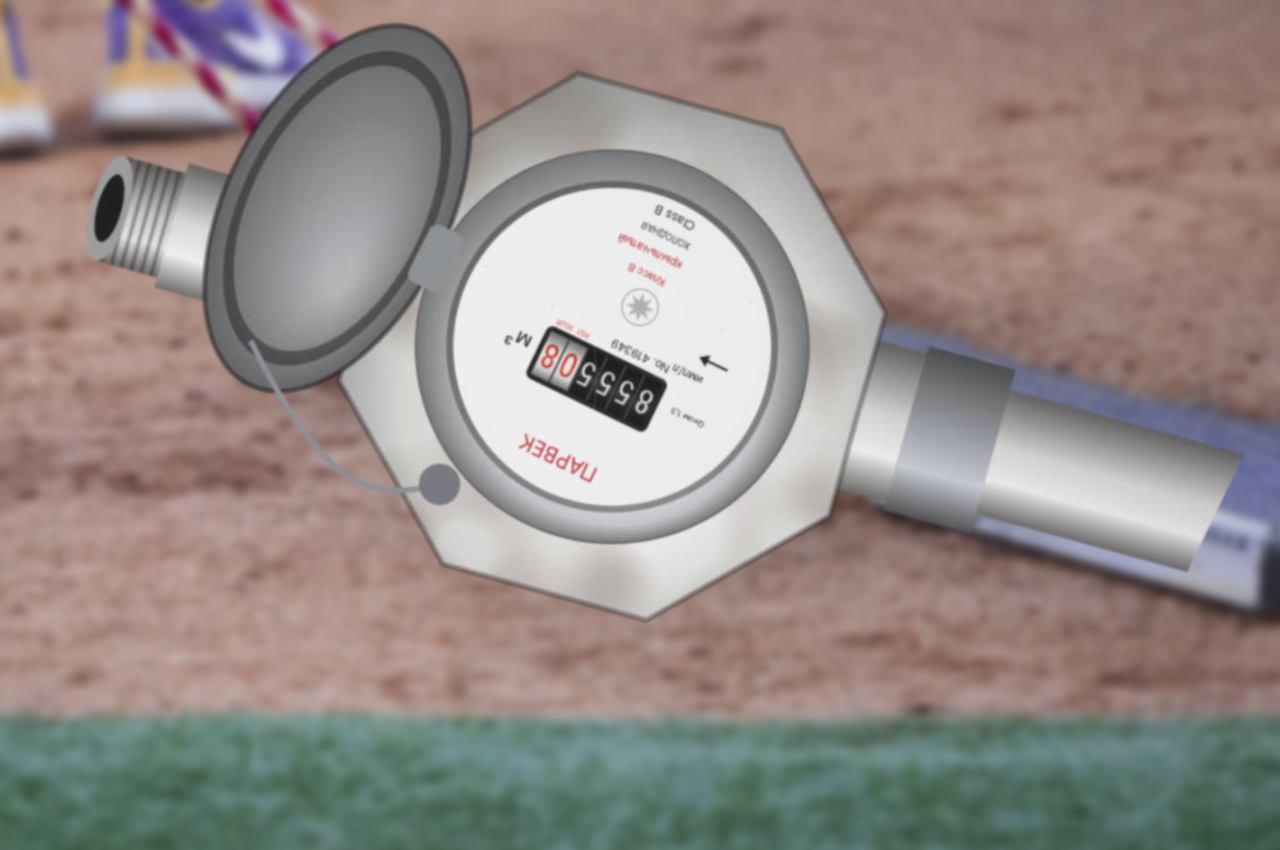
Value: 8555.08 m³
